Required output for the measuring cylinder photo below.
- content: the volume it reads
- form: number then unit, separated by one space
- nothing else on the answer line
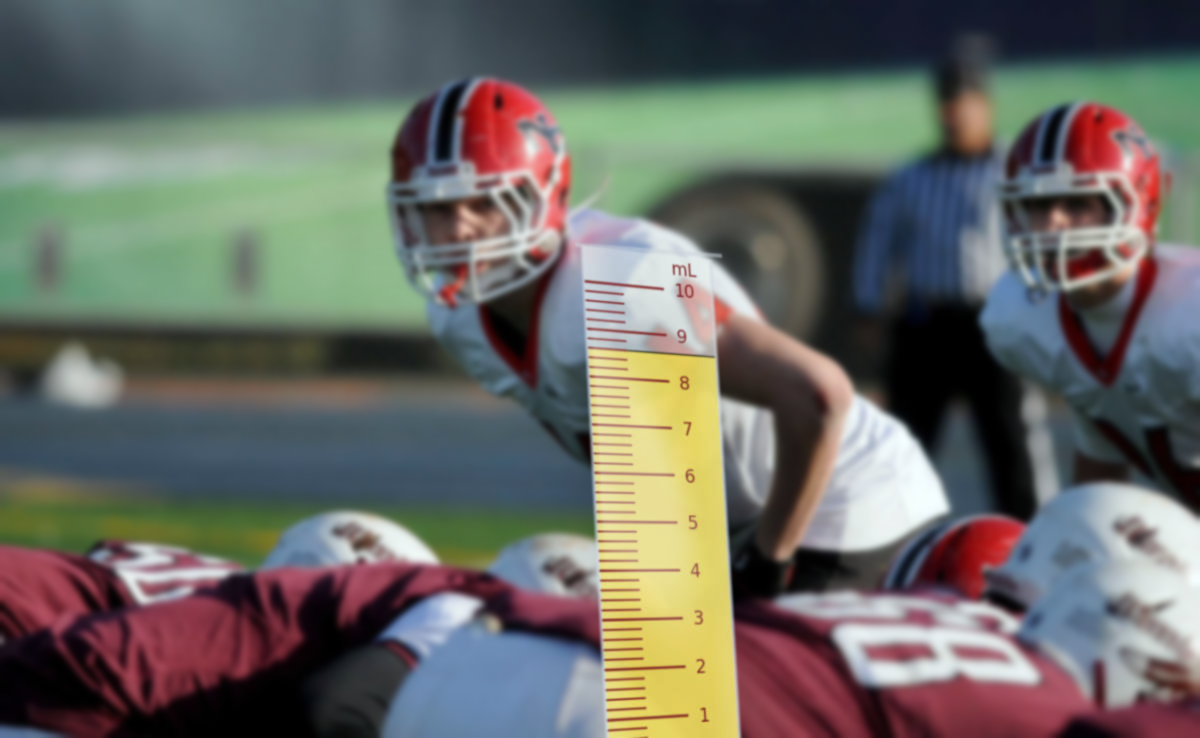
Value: 8.6 mL
